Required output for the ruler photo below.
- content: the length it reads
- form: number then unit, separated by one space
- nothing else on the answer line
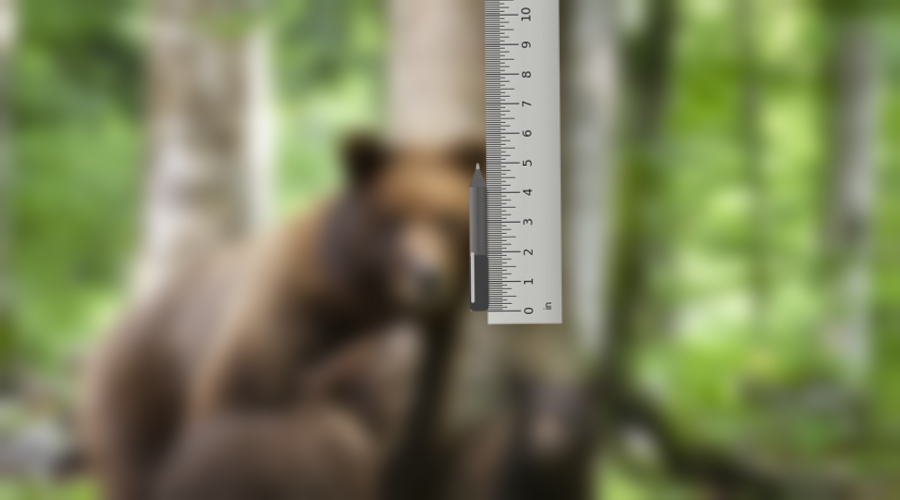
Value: 5 in
